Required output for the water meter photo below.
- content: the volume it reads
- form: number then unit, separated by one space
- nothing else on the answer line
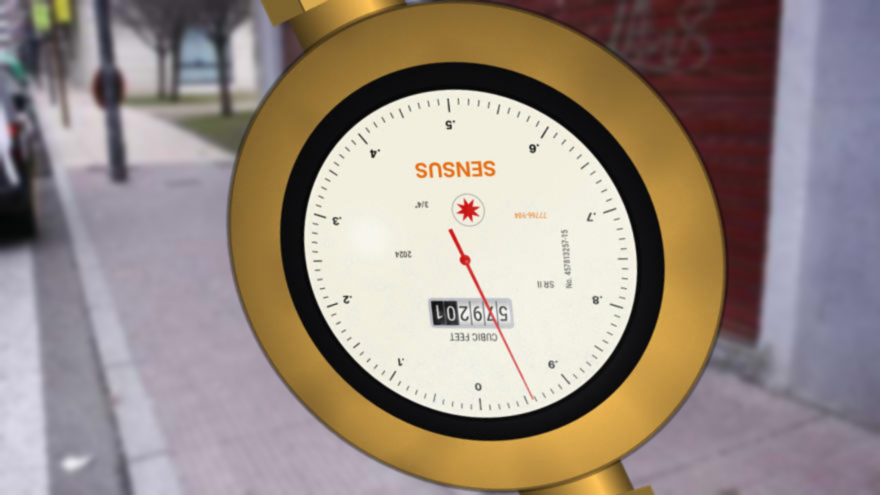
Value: 579200.94 ft³
